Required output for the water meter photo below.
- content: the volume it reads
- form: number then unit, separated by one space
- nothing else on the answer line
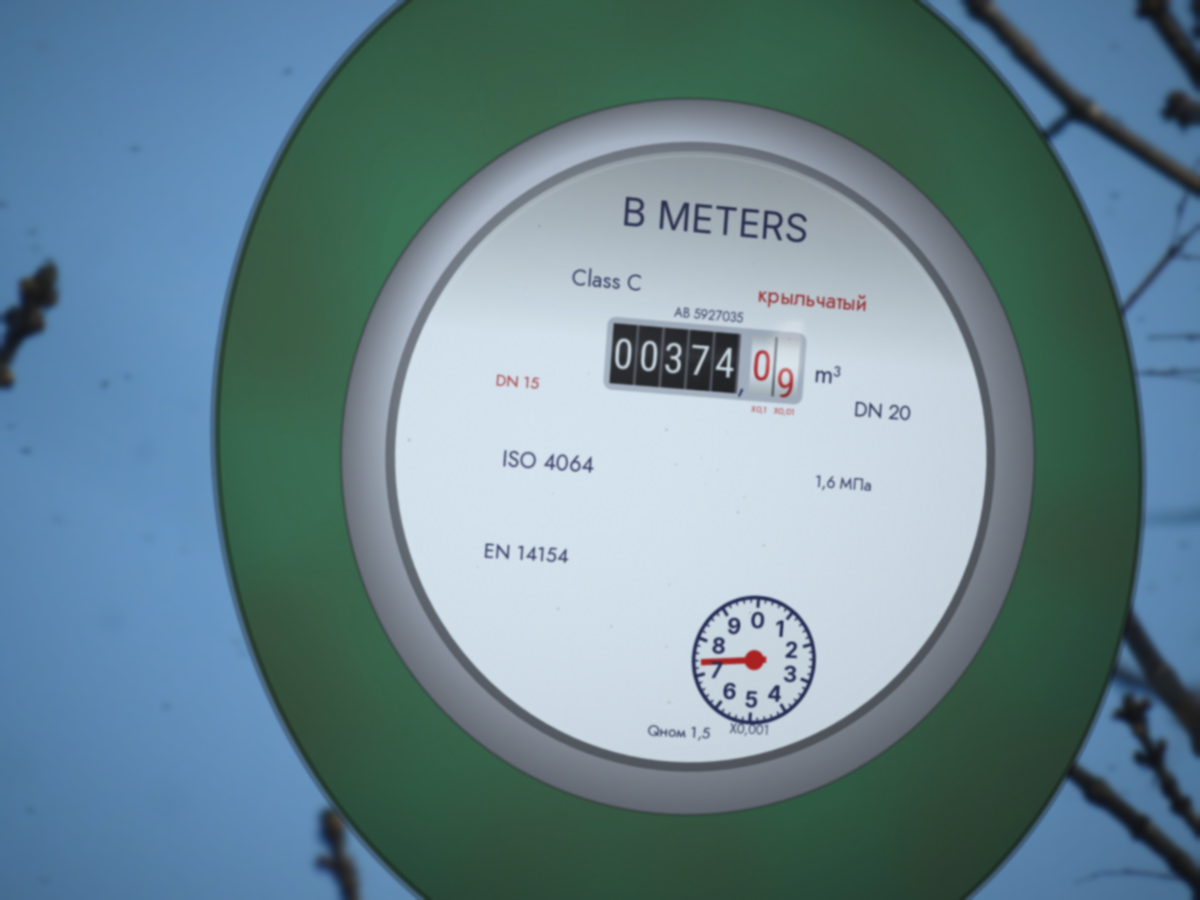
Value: 374.087 m³
